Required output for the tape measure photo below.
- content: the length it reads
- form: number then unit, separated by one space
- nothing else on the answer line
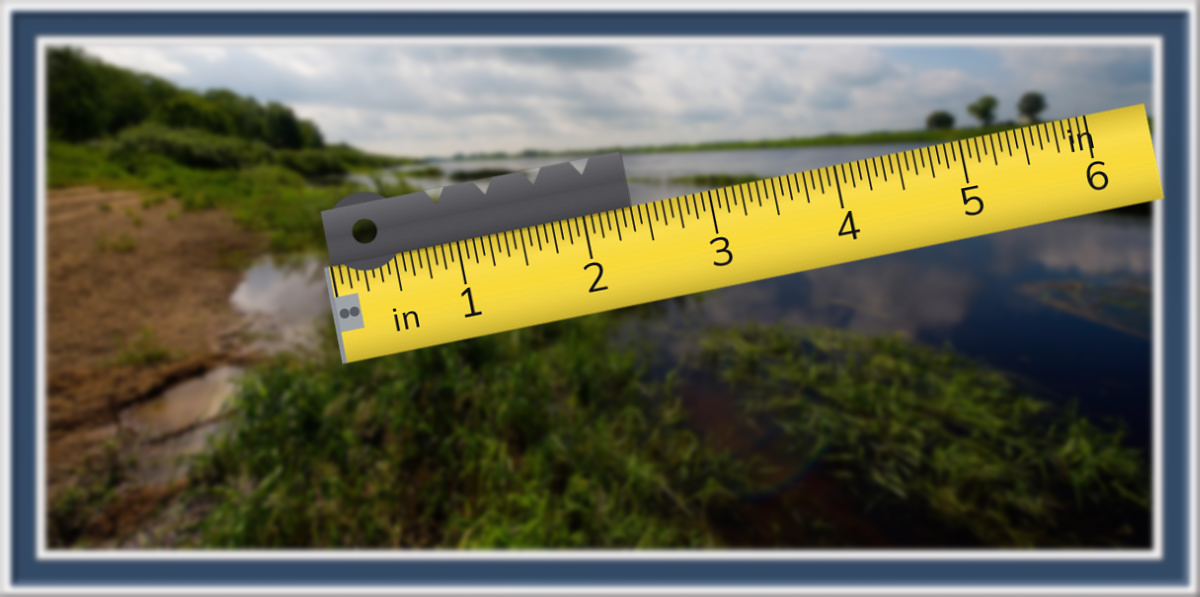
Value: 2.375 in
